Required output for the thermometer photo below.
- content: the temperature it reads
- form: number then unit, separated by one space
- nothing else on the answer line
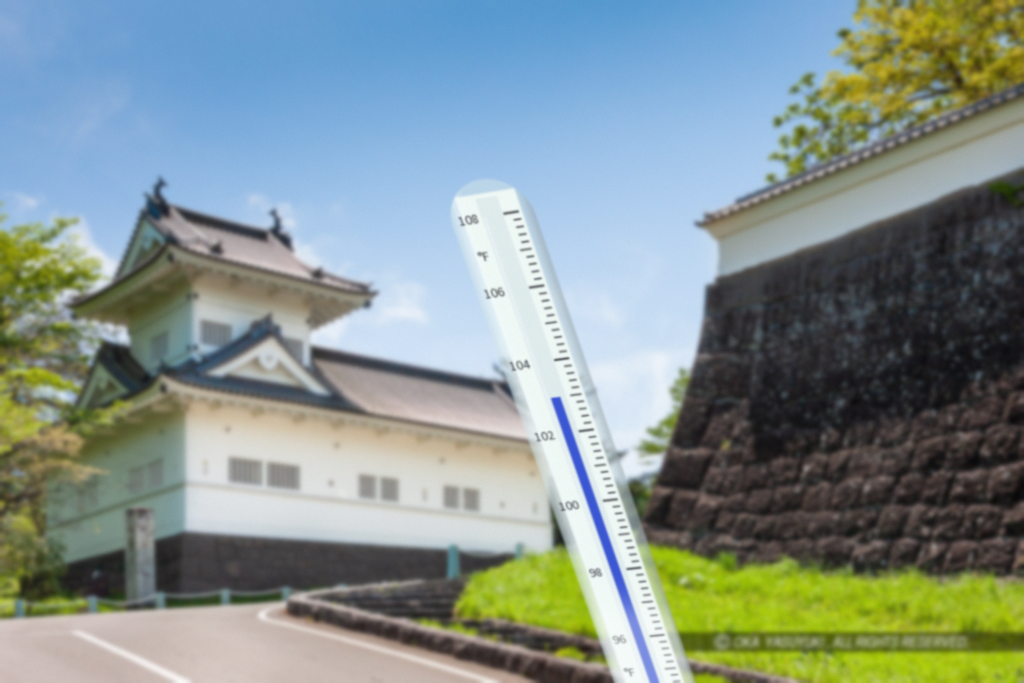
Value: 103 °F
